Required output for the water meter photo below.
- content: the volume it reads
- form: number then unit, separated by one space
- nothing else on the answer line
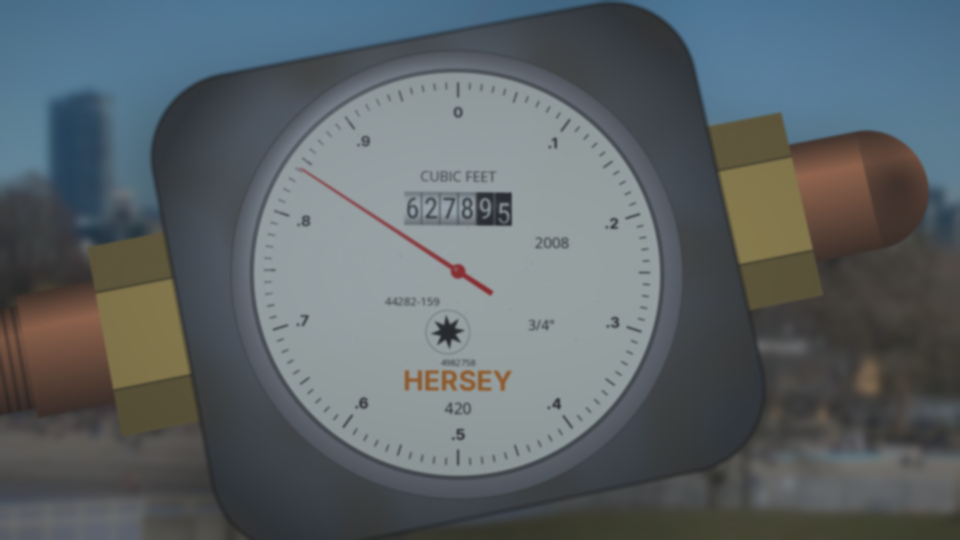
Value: 627894.84 ft³
